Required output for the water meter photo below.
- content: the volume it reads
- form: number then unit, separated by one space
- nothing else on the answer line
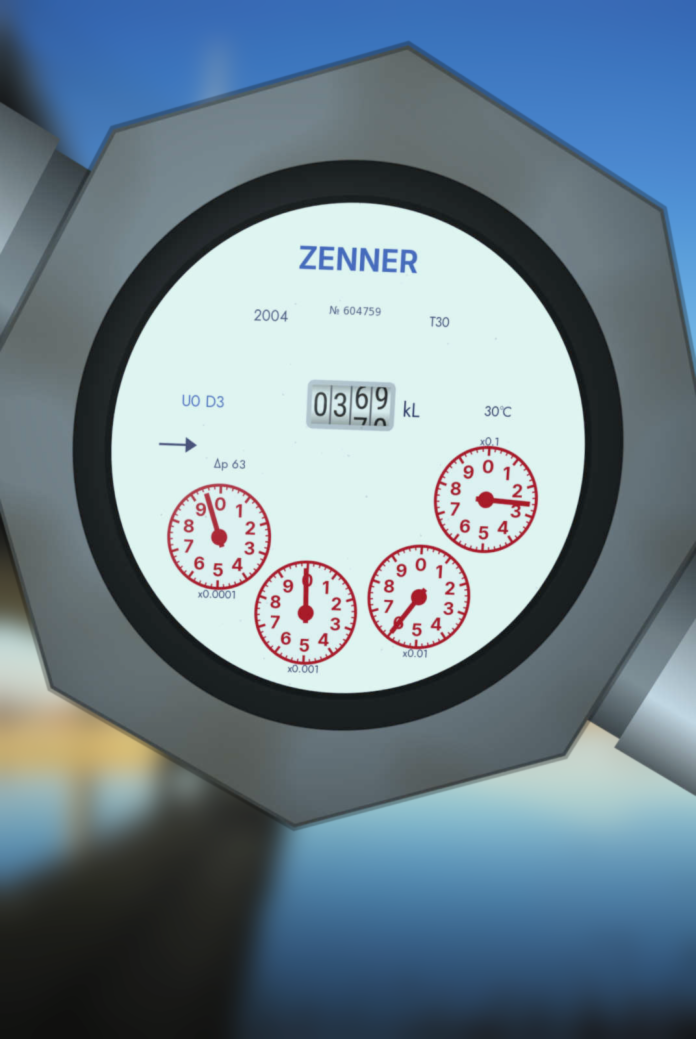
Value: 369.2599 kL
